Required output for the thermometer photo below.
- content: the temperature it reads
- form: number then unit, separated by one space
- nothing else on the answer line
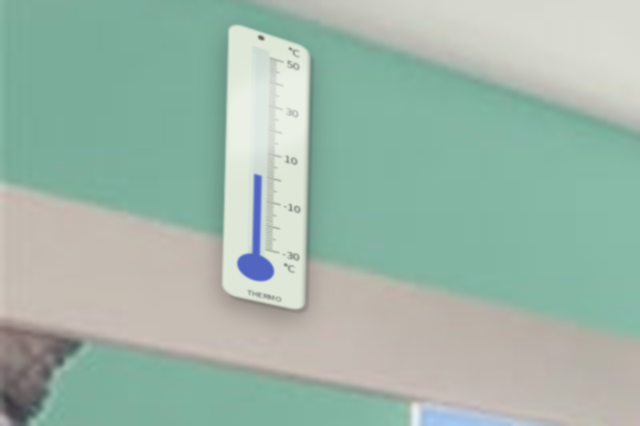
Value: 0 °C
